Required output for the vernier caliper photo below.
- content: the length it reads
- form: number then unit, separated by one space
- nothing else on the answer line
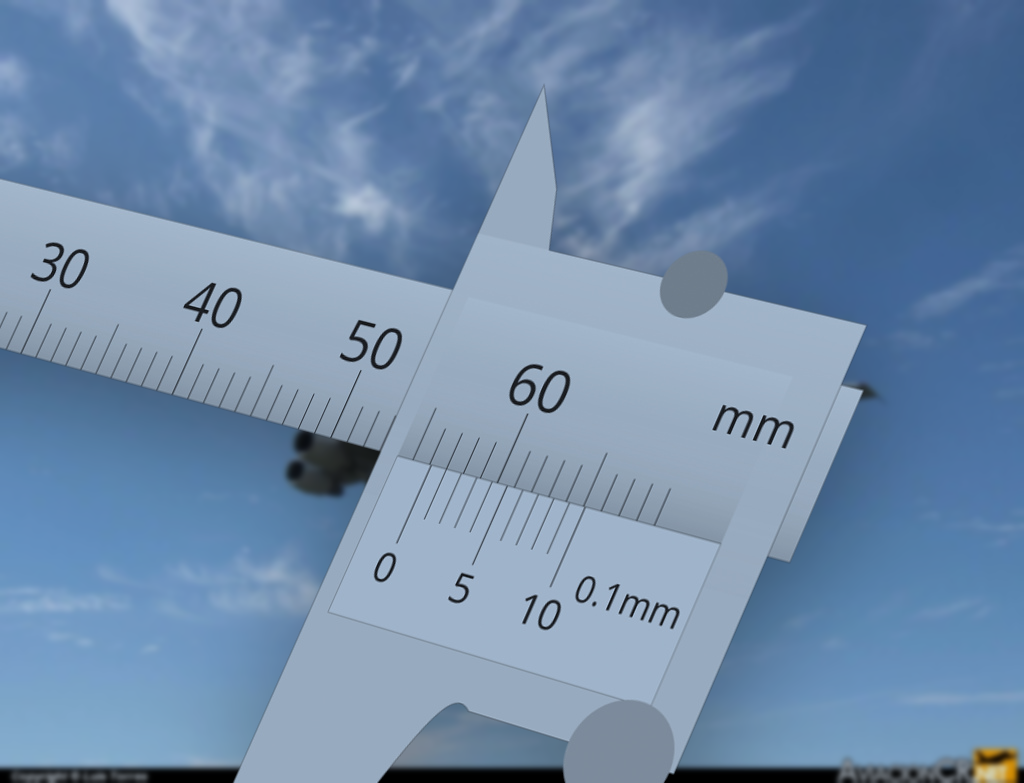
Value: 56.1 mm
